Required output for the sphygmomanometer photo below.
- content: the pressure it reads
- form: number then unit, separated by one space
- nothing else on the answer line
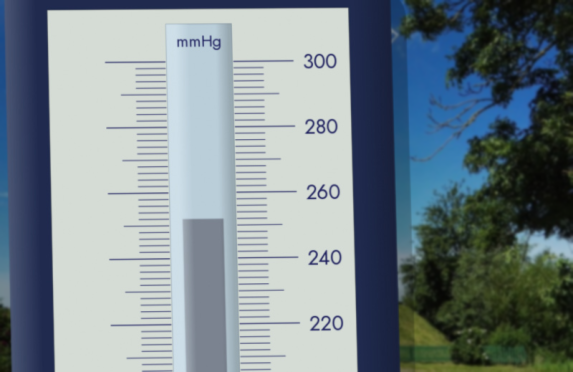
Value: 252 mmHg
